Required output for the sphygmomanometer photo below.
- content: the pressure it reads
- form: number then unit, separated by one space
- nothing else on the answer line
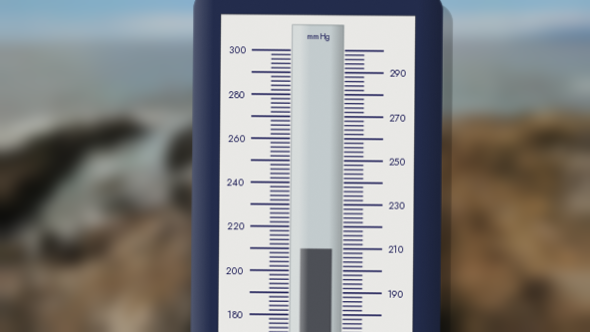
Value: 210 mmHg
